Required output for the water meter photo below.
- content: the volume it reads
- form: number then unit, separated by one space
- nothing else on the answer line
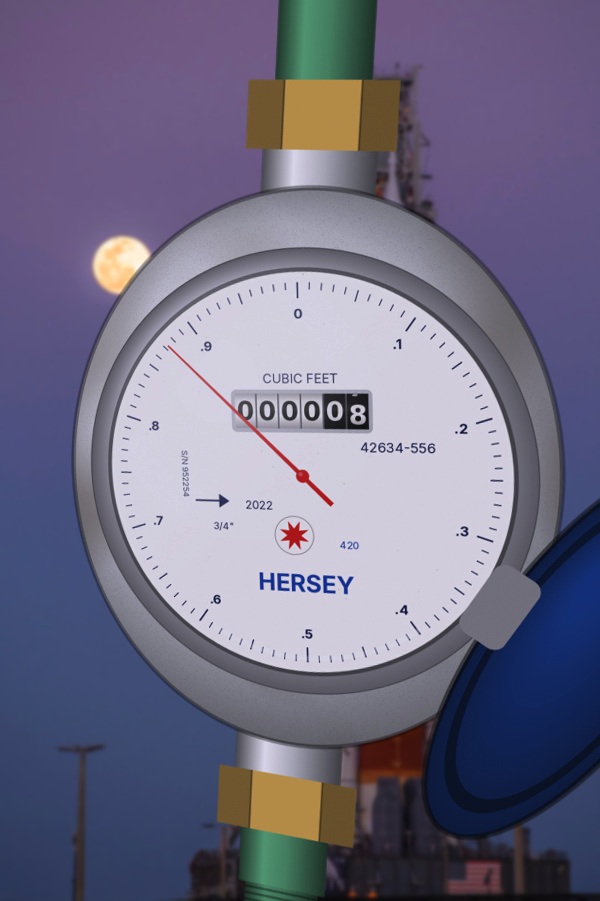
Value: 7.87 ft³
